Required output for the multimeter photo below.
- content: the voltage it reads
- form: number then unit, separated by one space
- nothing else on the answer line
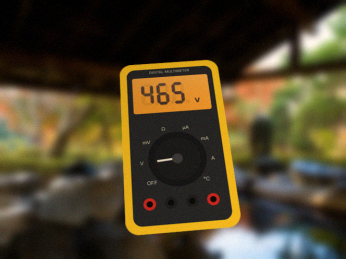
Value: 465 V
